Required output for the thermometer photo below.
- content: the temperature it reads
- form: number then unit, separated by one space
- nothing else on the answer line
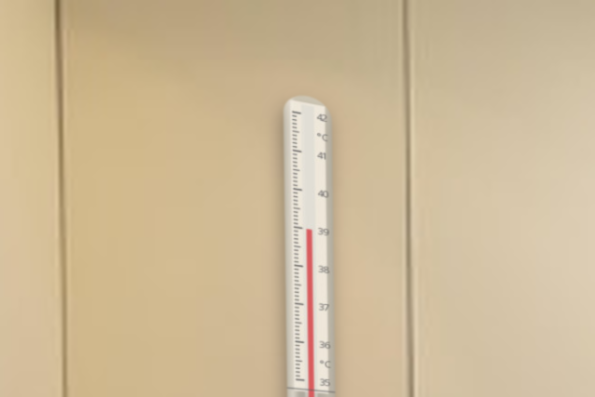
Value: 39 °C
